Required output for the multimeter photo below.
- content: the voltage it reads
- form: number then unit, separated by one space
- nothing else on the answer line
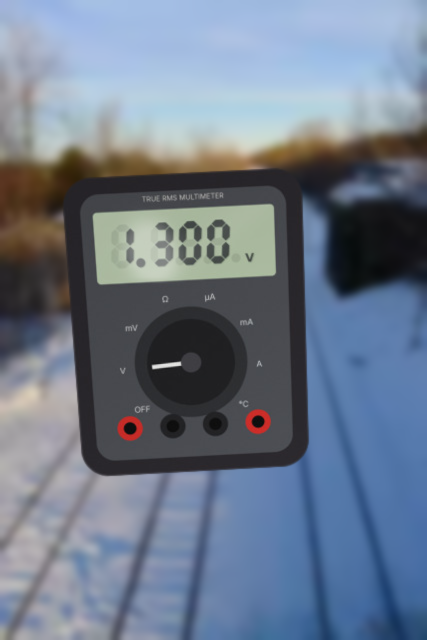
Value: 1.300 V
